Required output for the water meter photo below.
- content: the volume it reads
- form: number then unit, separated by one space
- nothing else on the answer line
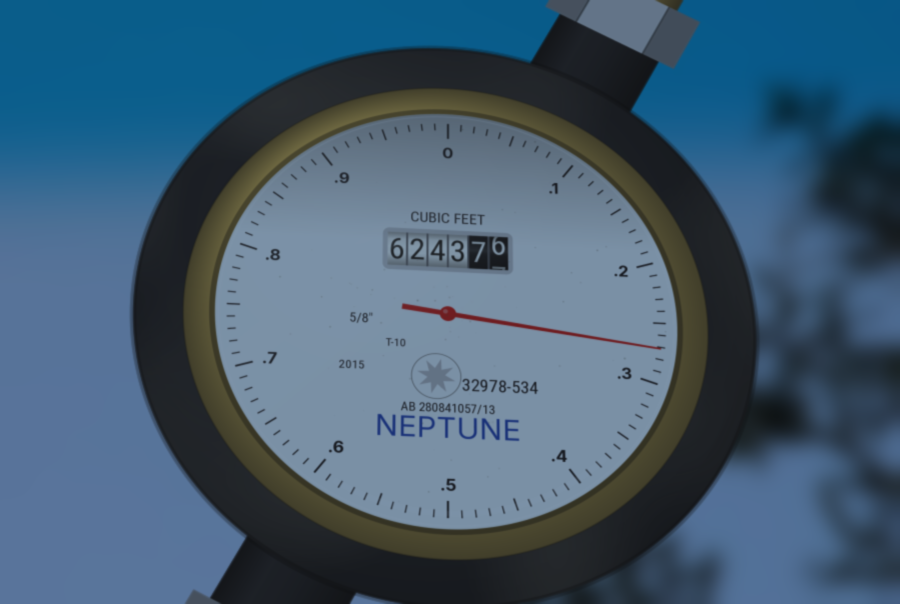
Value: 624376.27 ft³
